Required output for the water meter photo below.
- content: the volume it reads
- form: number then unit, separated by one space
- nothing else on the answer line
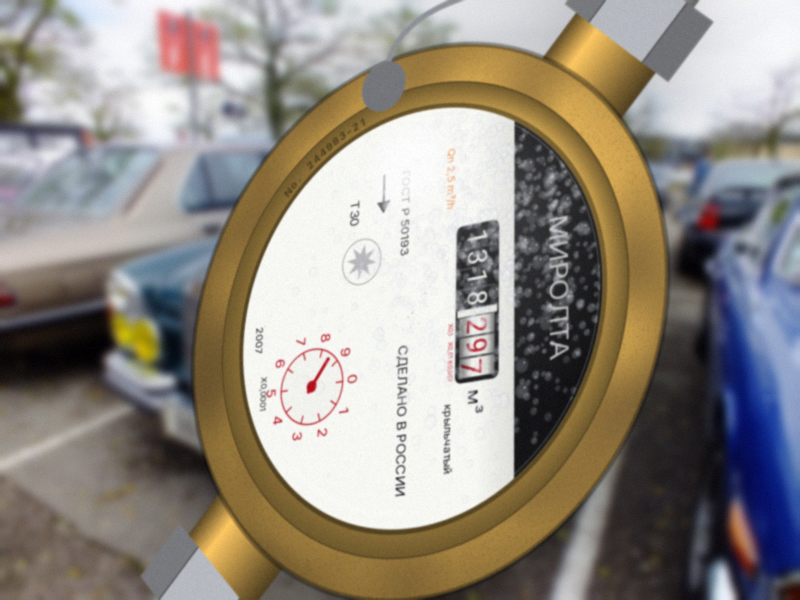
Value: 1318.2968 m³
